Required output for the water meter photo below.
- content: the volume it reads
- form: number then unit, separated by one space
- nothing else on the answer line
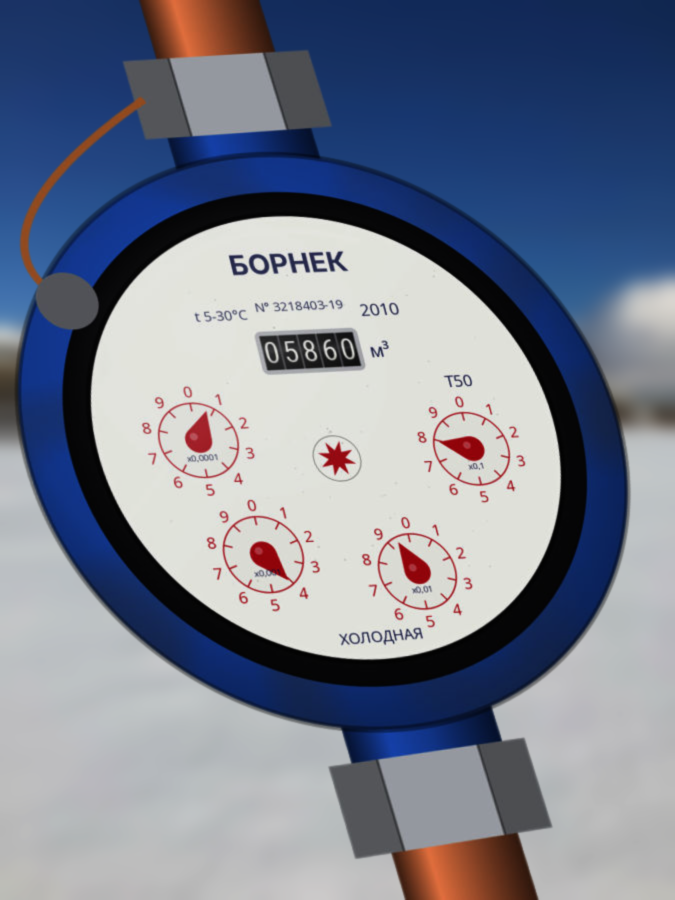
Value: 5860.7940 m³
